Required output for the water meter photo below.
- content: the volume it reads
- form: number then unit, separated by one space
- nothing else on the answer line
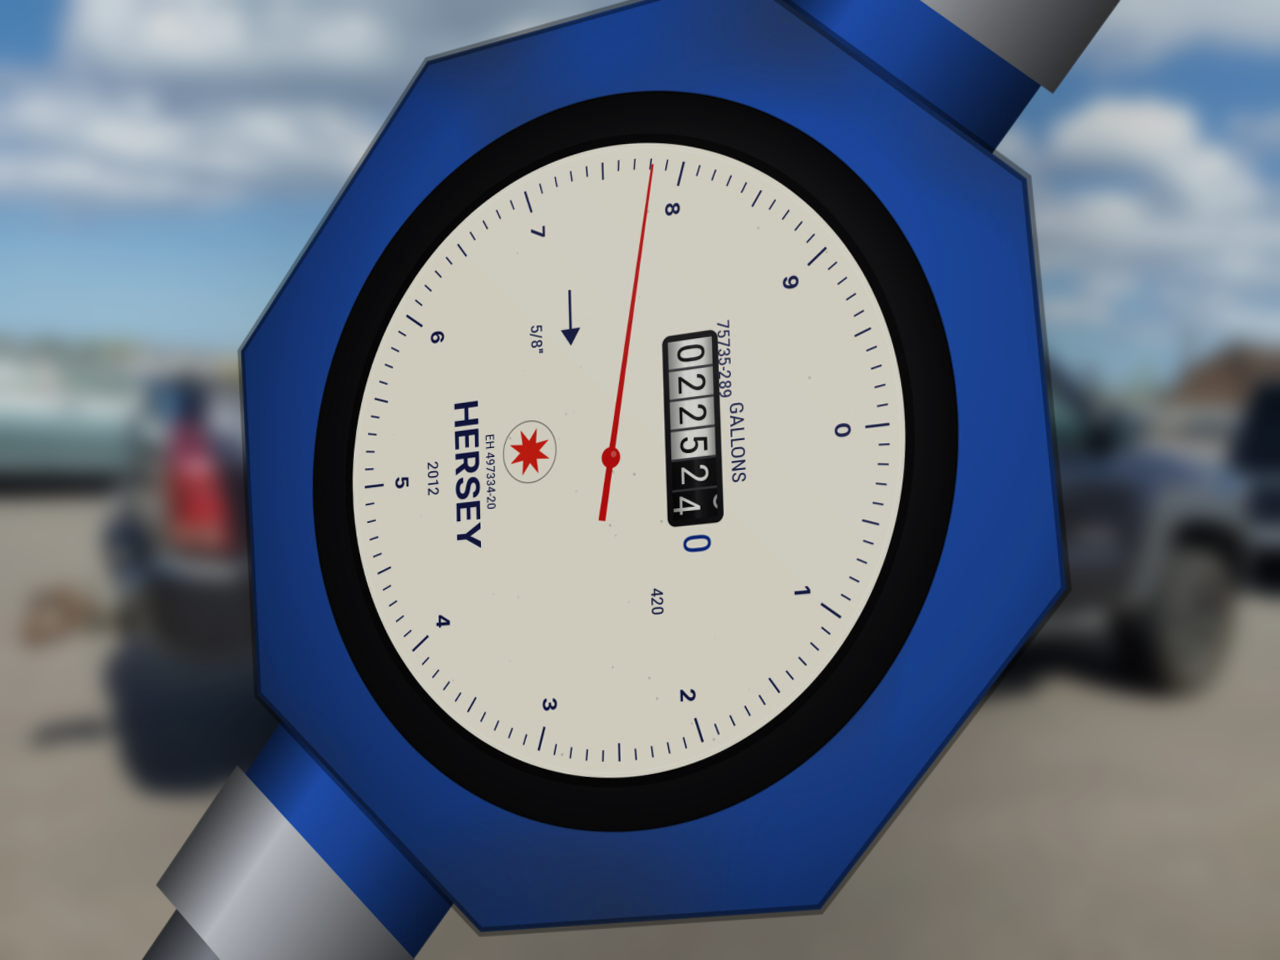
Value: 225237.8 gal
